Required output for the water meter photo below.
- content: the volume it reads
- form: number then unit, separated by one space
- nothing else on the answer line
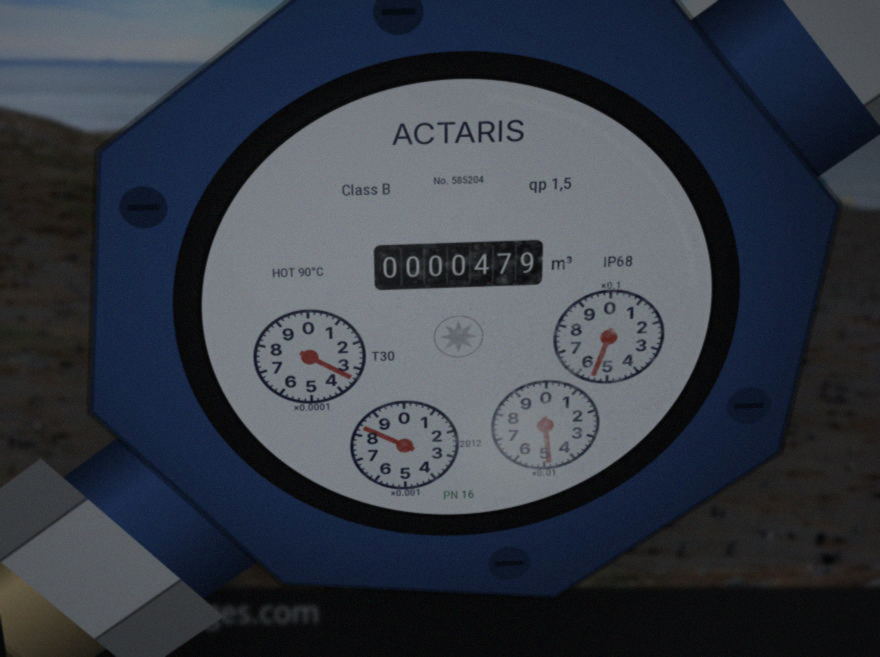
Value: 479.5483 m³
